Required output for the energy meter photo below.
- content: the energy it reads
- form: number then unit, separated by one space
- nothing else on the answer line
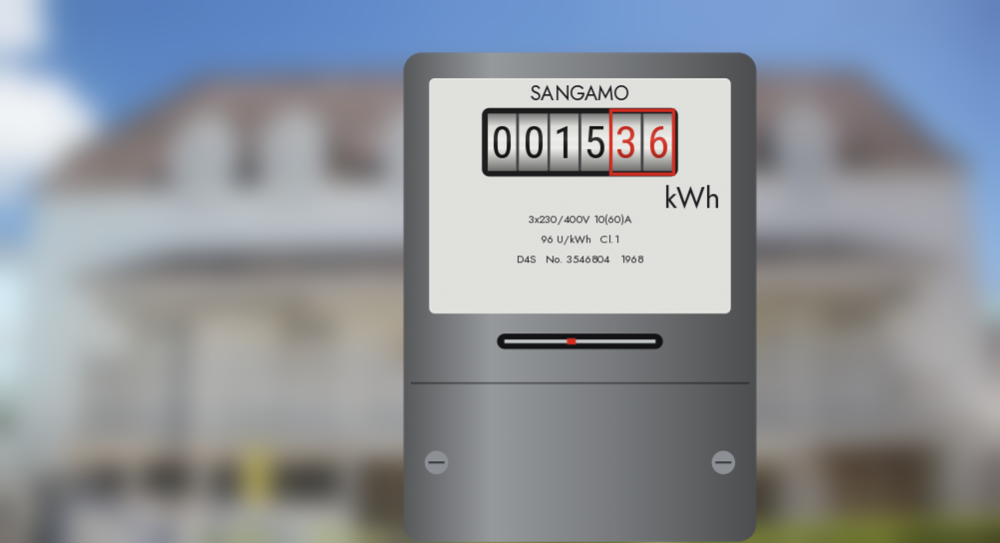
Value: 15.36 kWh
